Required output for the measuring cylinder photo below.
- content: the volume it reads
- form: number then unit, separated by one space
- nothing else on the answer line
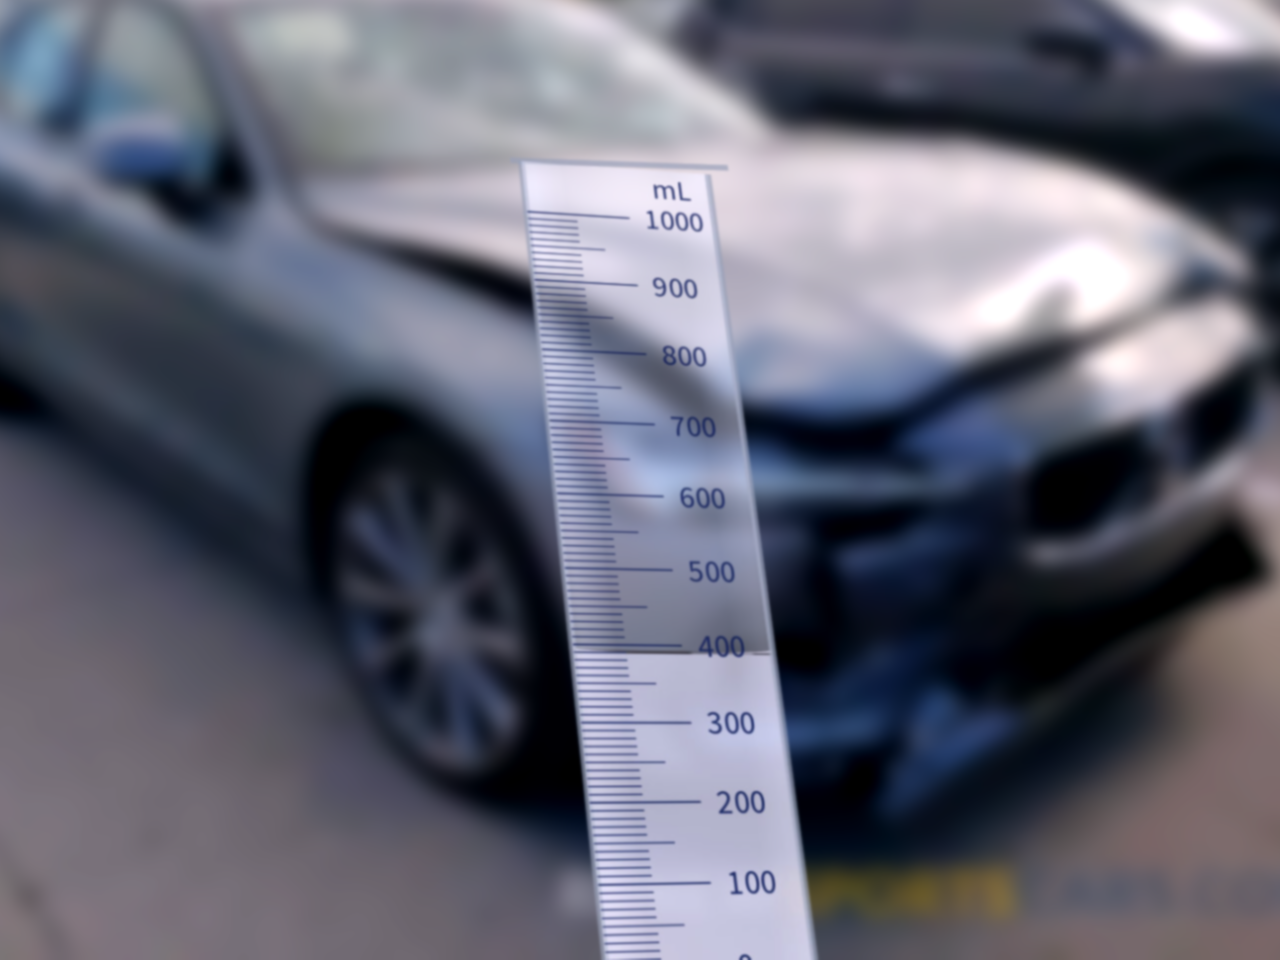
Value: 390 mL
